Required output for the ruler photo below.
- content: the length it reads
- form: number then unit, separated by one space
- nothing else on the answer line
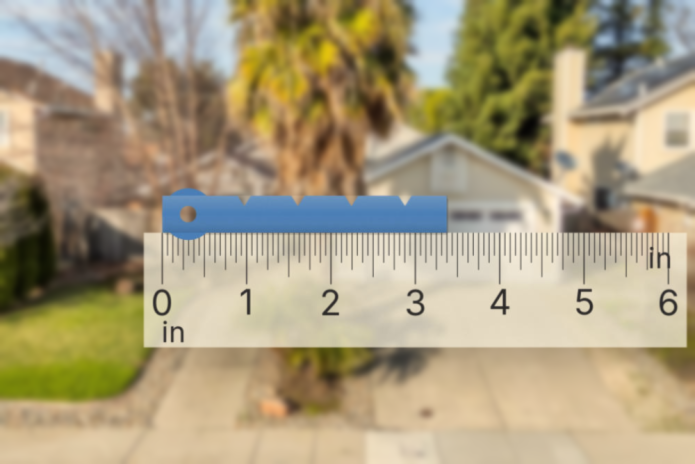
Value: 3.375 in
